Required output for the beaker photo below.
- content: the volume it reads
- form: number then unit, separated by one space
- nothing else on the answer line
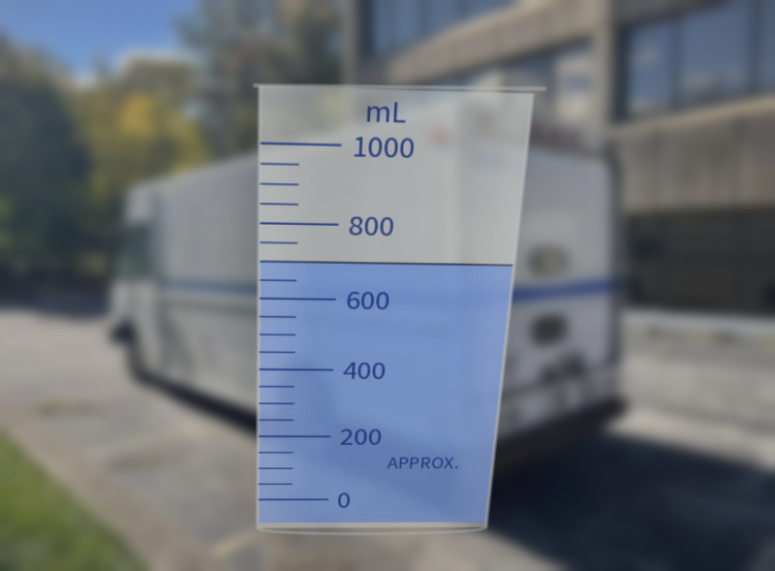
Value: 700 mL
